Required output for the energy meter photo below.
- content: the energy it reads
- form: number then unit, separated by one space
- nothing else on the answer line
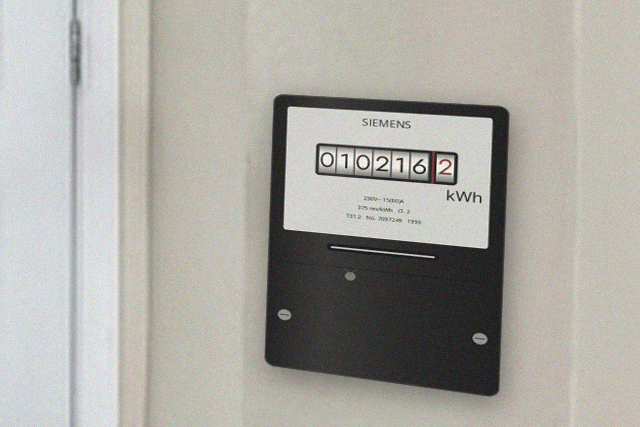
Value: 10216.2 kWh
